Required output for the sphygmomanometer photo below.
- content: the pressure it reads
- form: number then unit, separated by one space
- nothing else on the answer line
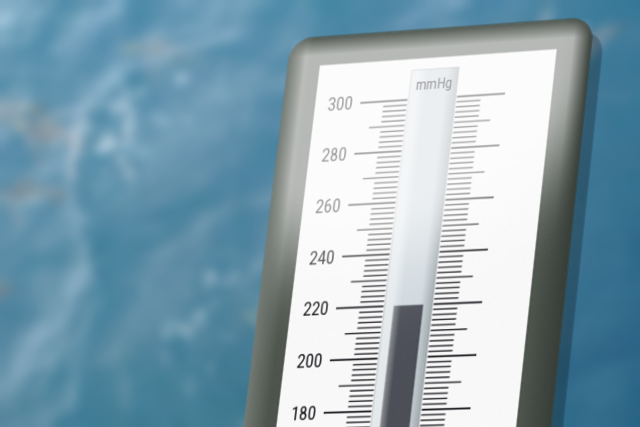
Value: 220 mmHg
